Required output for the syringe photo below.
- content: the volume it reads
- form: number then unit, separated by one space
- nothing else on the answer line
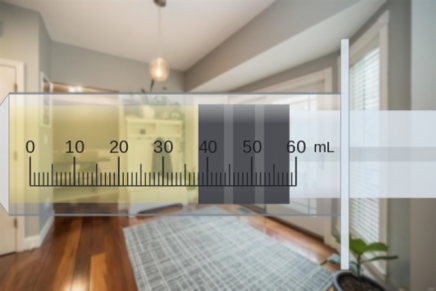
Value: 38 mL
